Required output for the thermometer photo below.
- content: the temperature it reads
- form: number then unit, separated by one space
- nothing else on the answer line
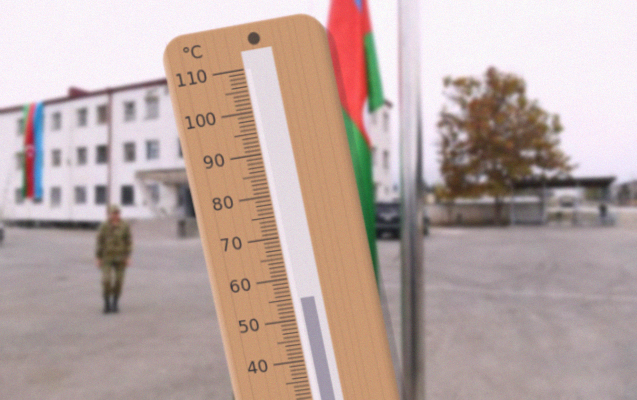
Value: 55 °C
